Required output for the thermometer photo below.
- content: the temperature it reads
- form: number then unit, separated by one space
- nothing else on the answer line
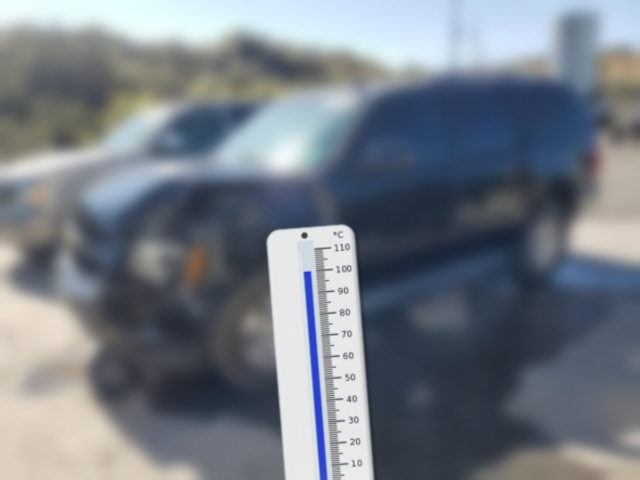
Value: 100 °C
